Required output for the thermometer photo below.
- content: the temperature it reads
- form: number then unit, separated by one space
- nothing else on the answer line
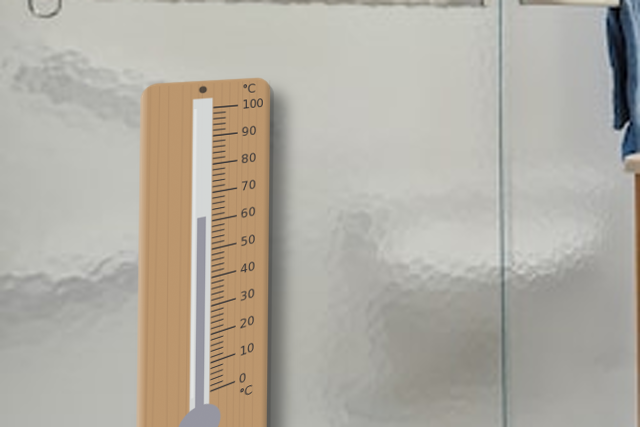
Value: 62 °C
